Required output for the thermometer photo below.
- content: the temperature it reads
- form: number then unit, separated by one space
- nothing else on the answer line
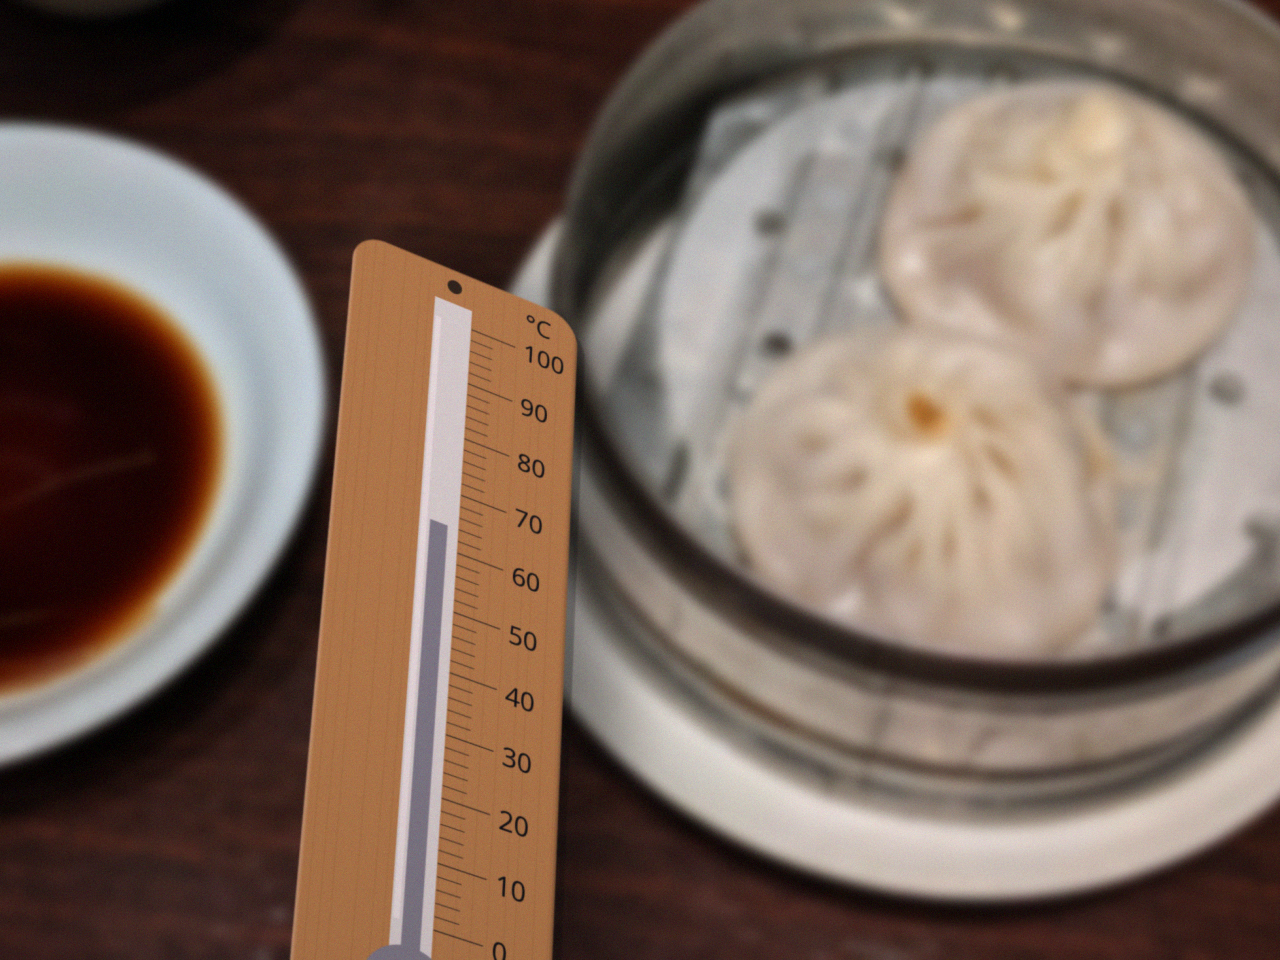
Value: 64 °C
